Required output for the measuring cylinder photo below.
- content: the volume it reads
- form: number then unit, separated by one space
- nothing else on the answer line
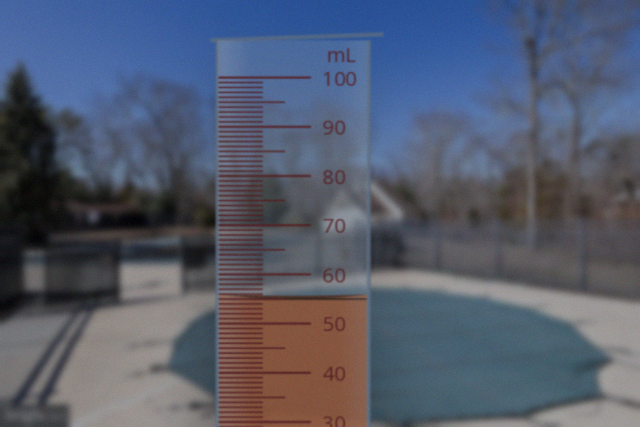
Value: 55 mL
